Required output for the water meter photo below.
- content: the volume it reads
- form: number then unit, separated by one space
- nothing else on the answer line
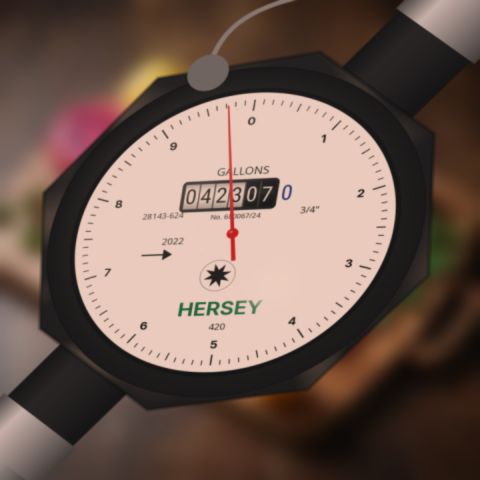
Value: 423069.7 gal
